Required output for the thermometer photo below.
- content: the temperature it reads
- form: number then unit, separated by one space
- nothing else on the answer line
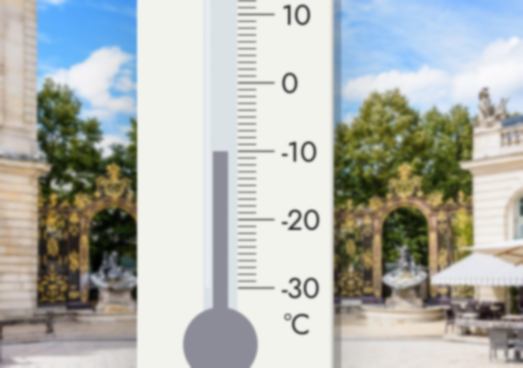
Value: -10 °C
